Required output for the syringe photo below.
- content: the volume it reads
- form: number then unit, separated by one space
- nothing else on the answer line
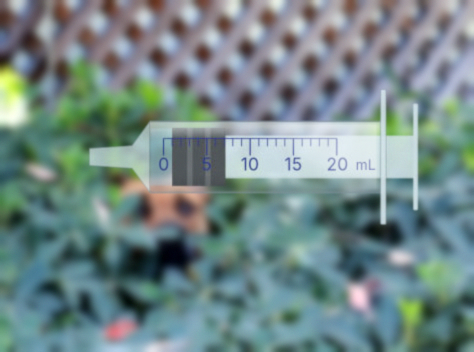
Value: 1 mL
